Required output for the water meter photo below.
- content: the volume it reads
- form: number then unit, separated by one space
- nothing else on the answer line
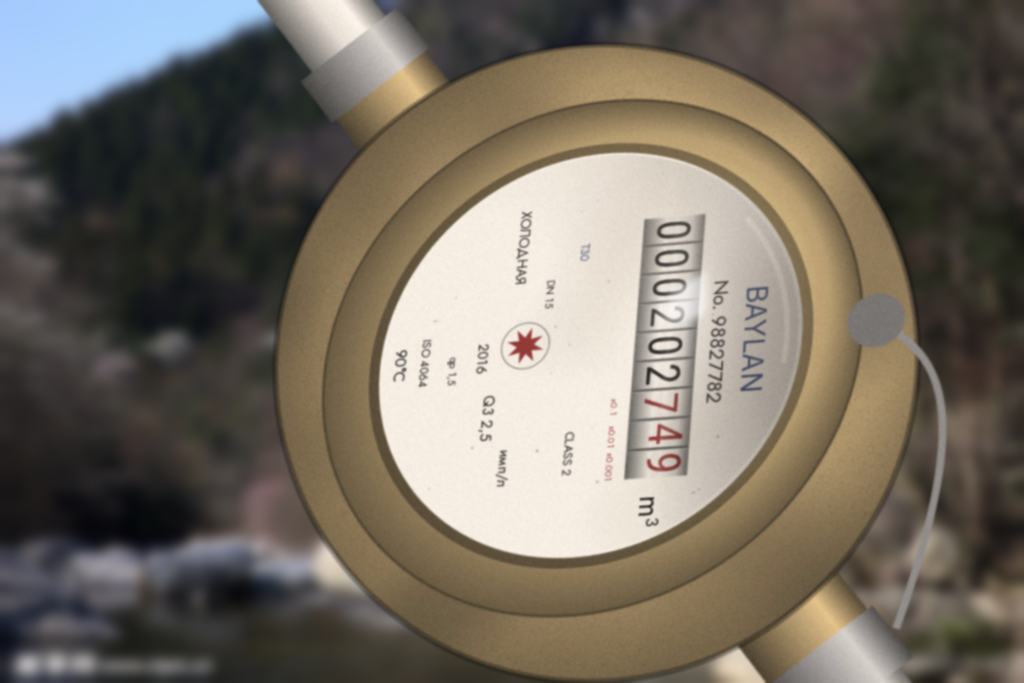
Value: 202.749 m³
